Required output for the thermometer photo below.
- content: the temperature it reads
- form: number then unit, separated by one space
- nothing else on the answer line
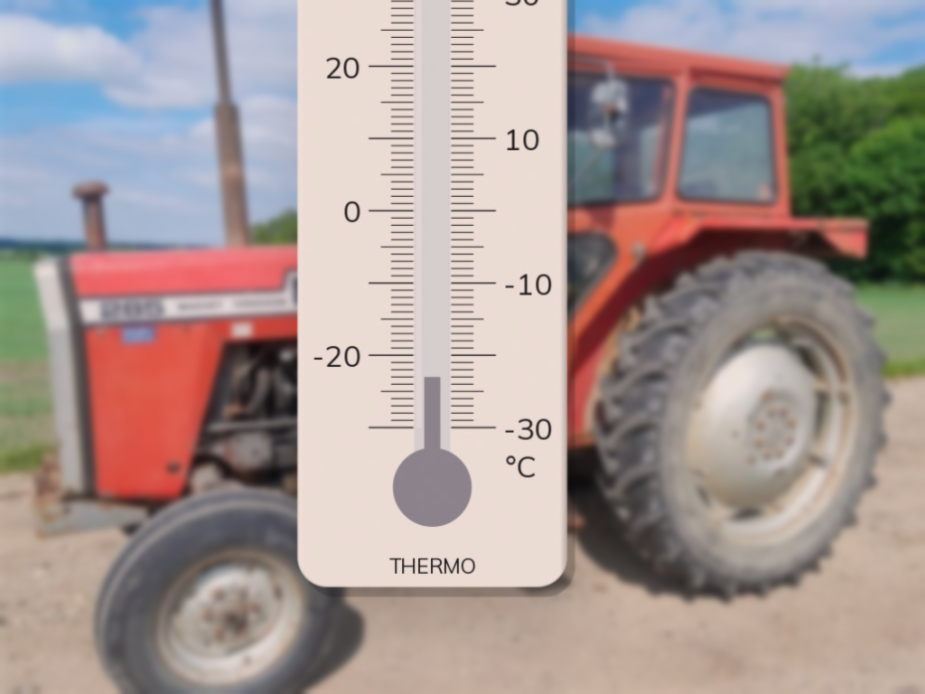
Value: -23 °C
